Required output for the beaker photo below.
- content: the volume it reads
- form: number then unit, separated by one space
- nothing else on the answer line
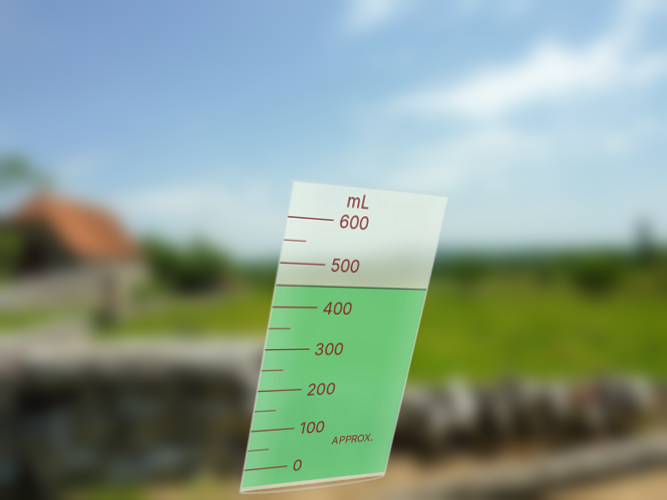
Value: 450 mL
